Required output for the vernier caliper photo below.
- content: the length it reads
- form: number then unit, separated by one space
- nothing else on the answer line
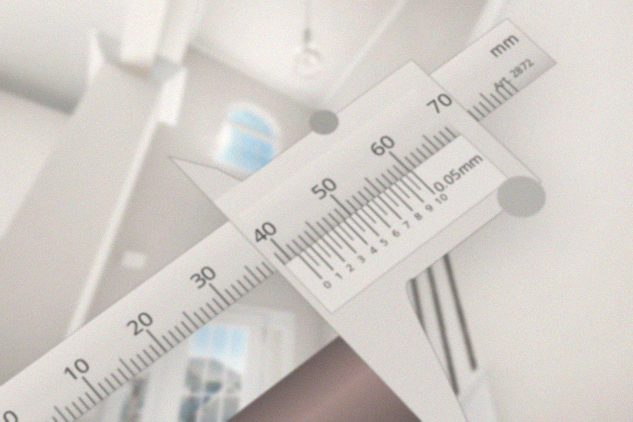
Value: 41.2 mm
